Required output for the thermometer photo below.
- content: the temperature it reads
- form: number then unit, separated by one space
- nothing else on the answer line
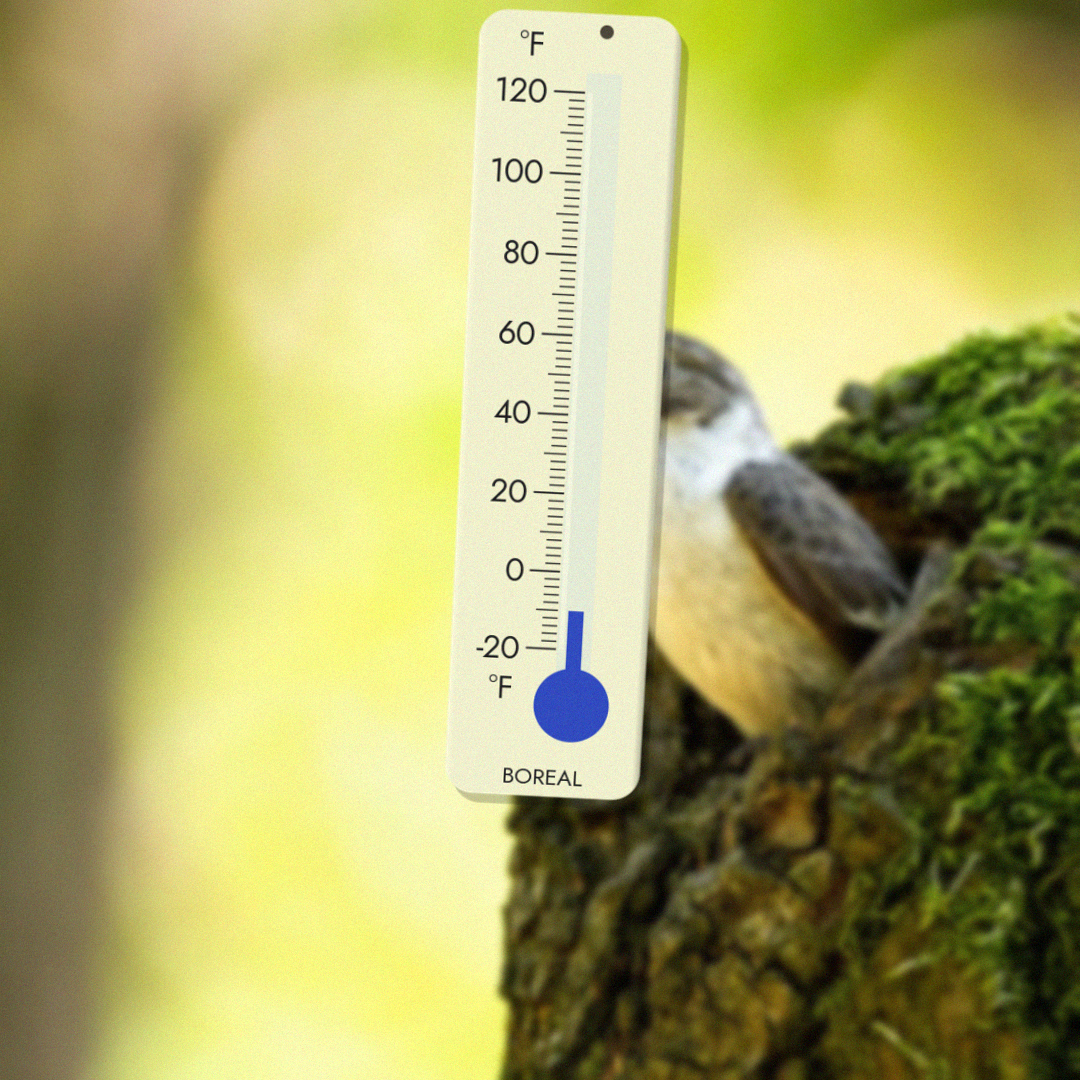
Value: -10 °F
